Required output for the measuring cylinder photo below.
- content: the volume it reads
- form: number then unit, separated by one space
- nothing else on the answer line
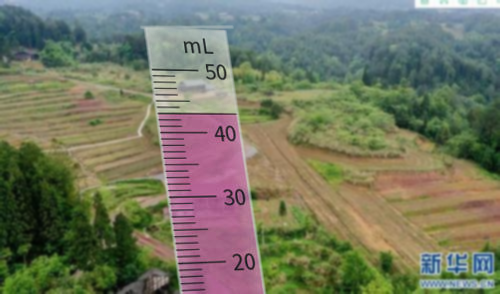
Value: 43 mL
